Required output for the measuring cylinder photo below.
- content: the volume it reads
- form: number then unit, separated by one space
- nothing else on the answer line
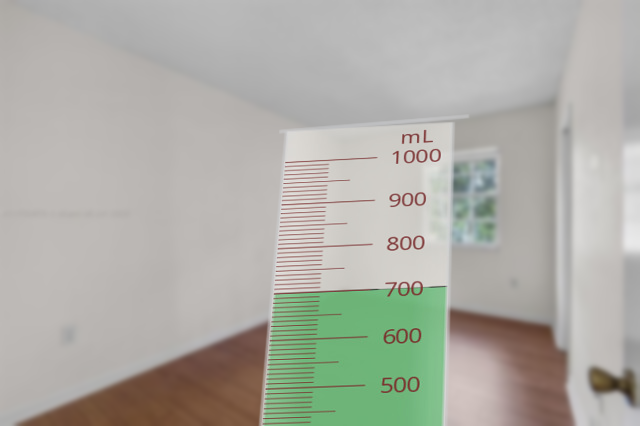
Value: 700 mL
